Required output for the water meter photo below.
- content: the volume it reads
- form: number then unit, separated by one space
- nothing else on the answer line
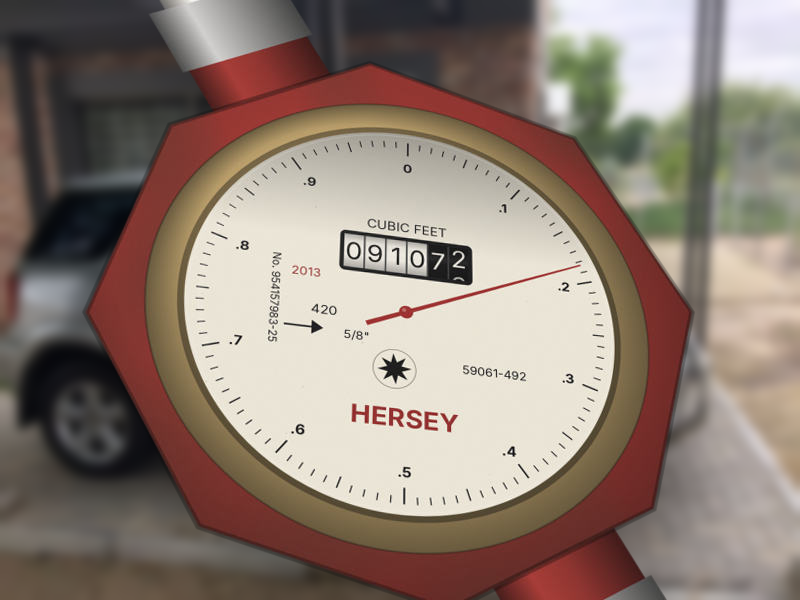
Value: 91072.18 ft³
